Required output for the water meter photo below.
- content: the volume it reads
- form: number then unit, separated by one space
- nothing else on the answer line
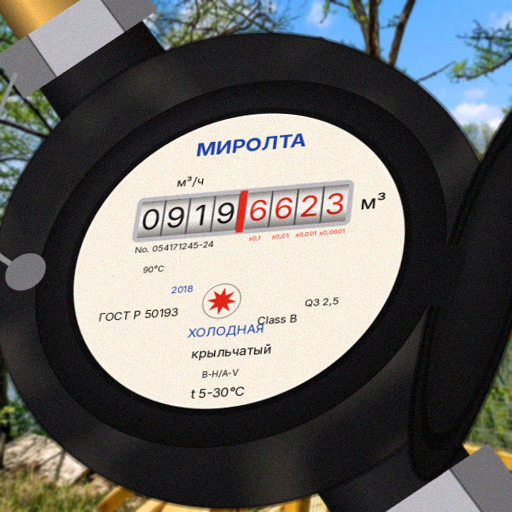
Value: 919.6623 m³
